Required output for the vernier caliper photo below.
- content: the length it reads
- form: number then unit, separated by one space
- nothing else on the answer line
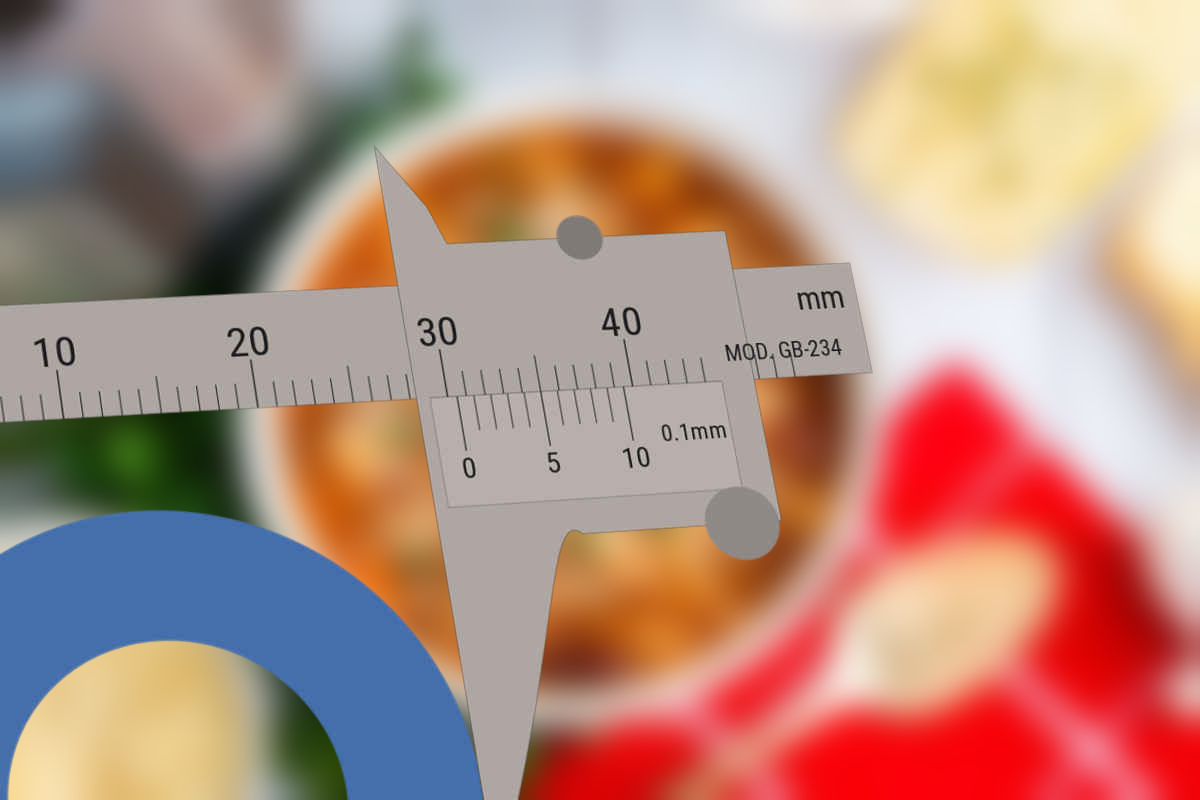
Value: 30.5 mm
